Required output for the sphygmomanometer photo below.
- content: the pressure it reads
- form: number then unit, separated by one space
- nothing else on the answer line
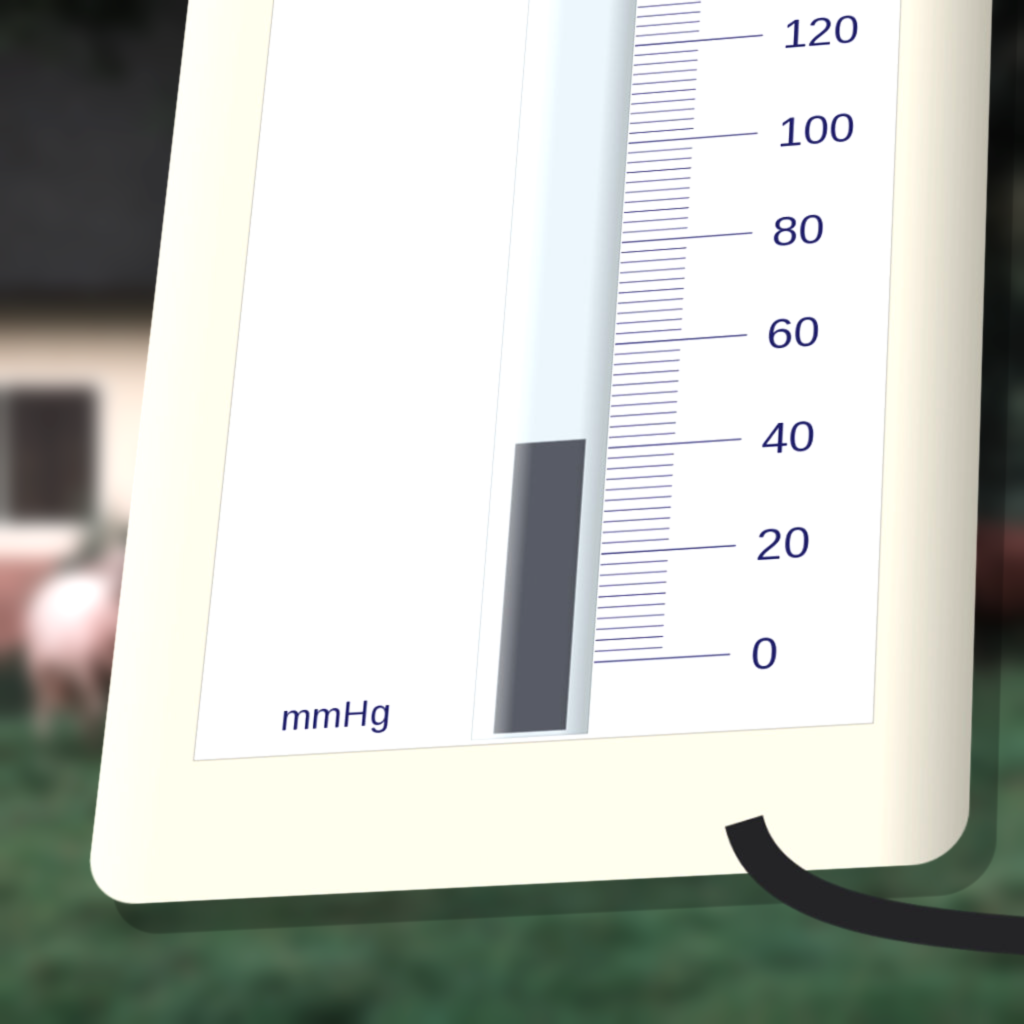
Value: 42 mmHg
